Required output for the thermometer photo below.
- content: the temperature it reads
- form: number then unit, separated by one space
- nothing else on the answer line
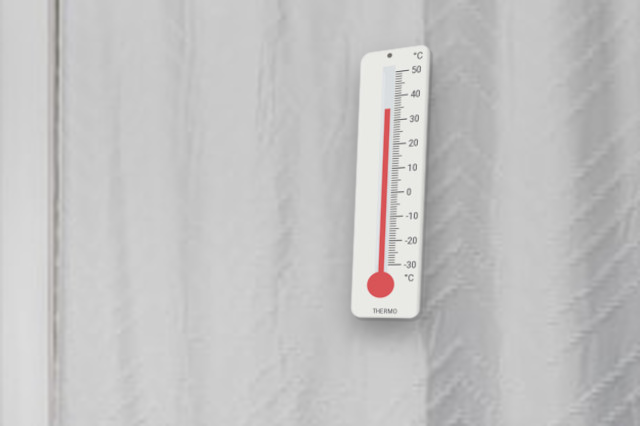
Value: 35 °C
